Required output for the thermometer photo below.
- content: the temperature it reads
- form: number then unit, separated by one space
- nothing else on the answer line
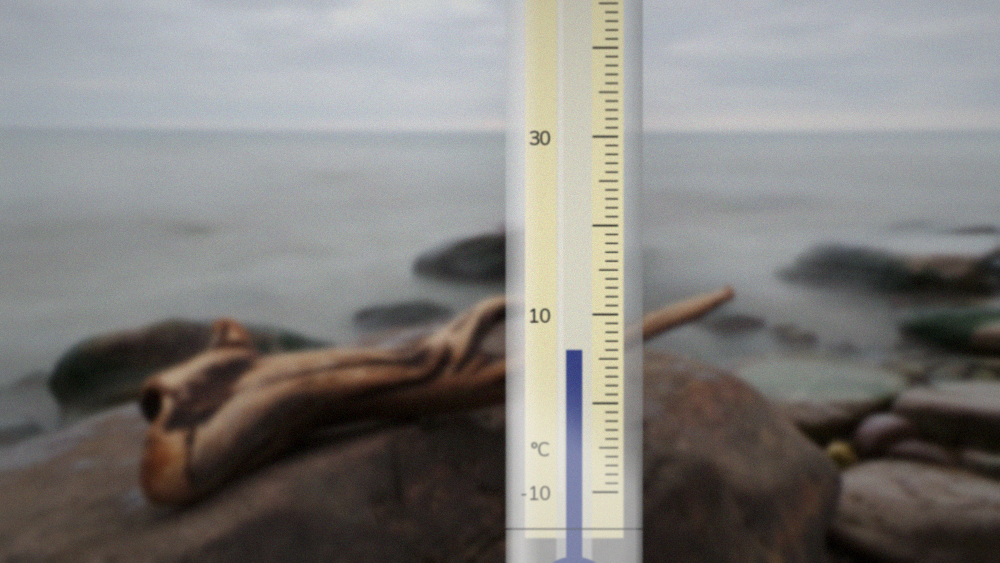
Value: 6 °C
